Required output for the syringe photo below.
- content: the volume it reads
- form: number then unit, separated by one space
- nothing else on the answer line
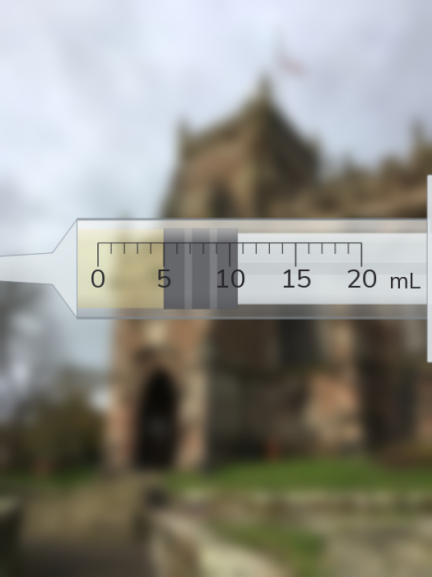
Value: 5 mL
